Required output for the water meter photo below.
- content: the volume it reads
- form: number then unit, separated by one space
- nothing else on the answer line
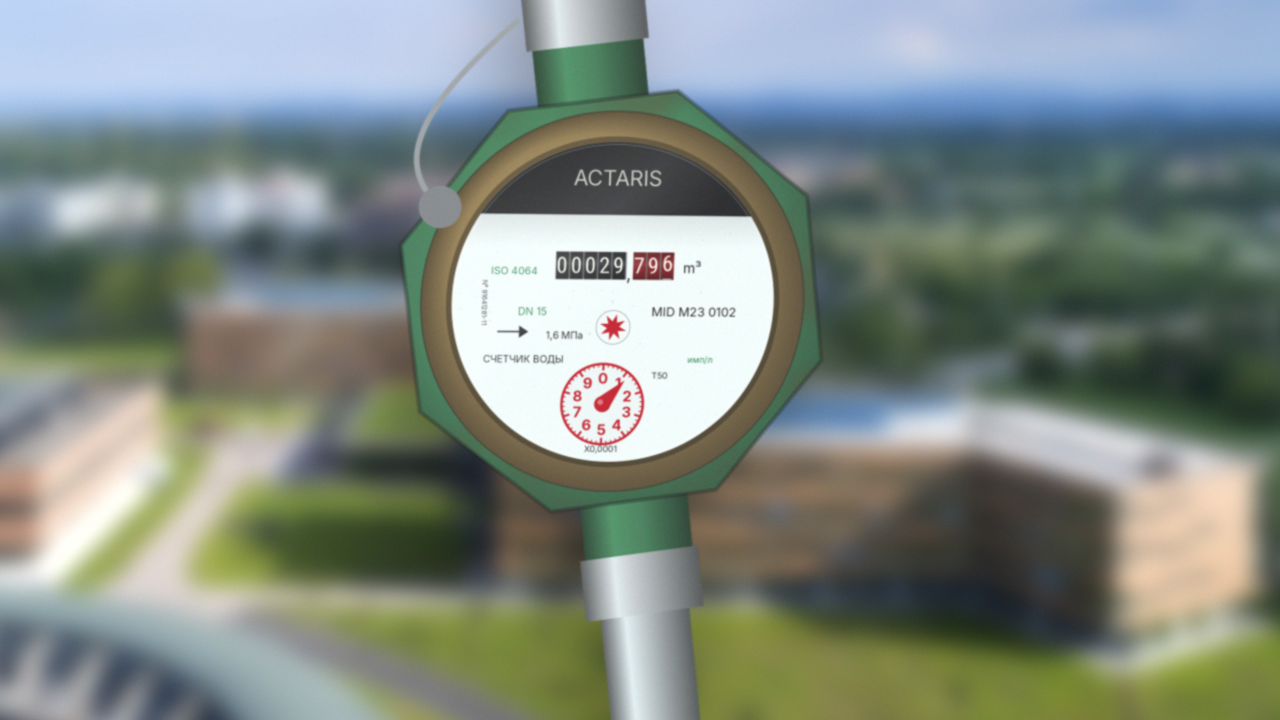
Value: 29.7961 m³
